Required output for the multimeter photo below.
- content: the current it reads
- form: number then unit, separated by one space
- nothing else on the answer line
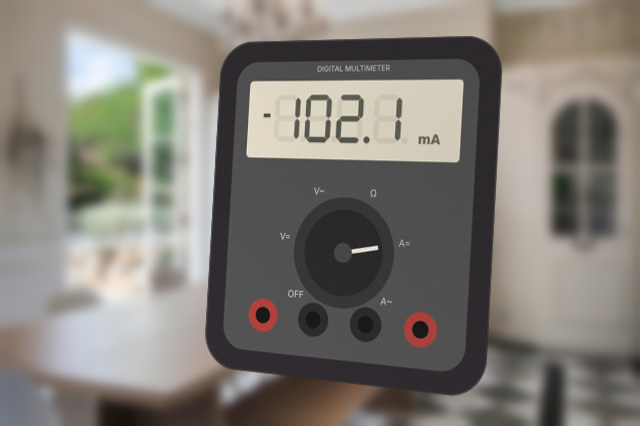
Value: -102.1 mA
